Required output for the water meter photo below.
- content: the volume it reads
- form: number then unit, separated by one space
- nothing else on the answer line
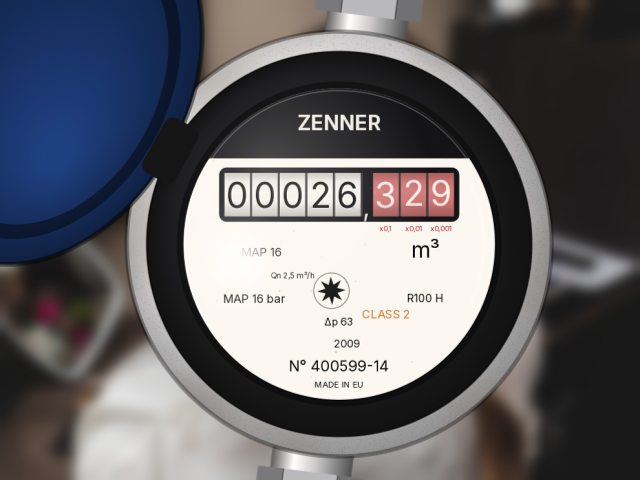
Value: 26.329 m³
